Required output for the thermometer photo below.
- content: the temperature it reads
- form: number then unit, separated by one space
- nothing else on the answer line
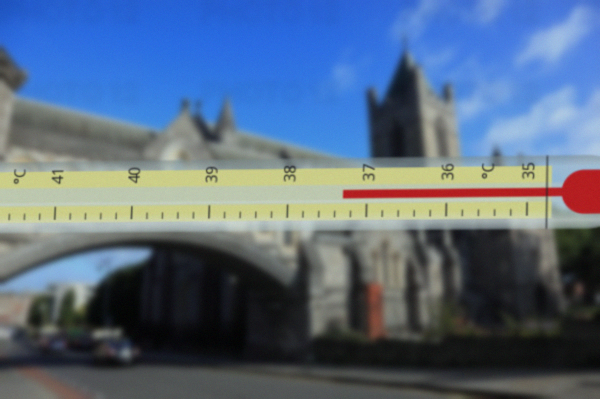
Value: 37.3 °C
